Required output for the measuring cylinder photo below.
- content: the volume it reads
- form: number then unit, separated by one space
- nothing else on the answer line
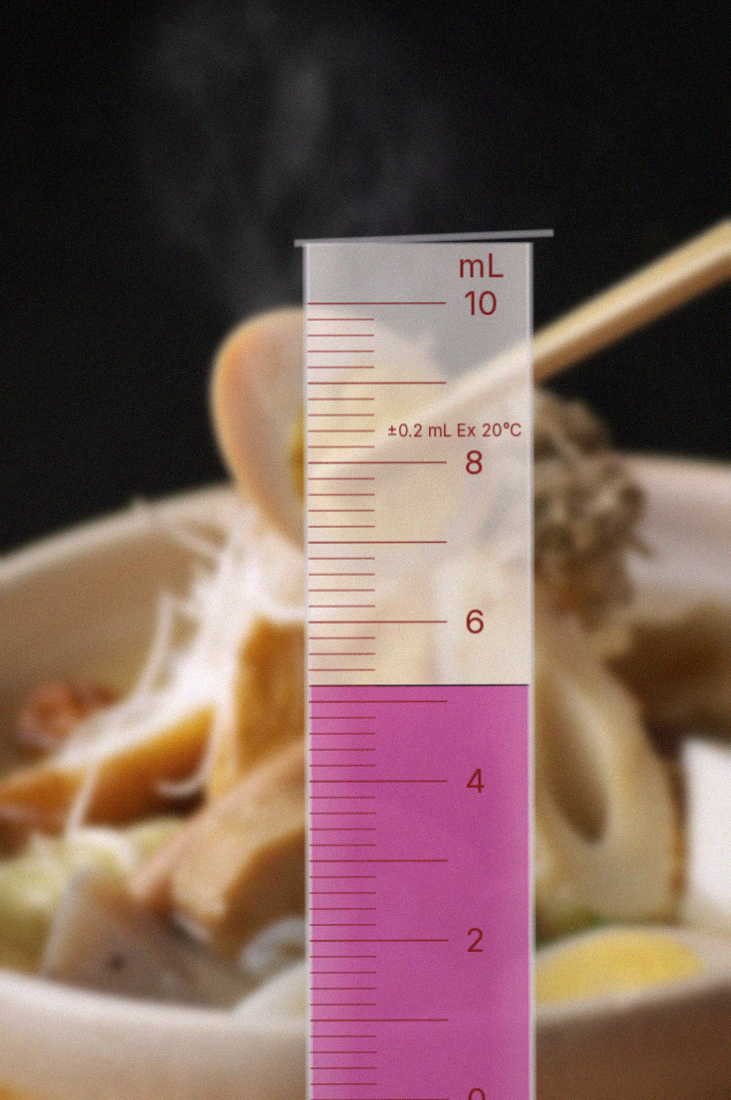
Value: 5.2 mL
